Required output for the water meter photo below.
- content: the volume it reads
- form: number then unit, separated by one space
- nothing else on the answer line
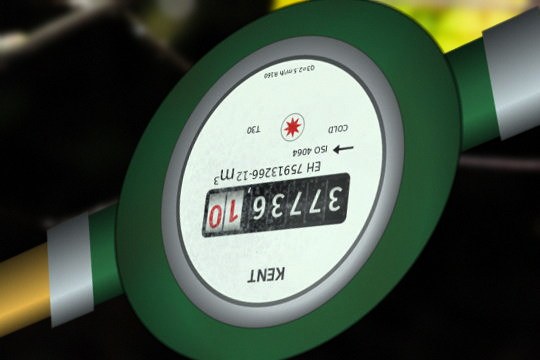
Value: 37736.10 m³
